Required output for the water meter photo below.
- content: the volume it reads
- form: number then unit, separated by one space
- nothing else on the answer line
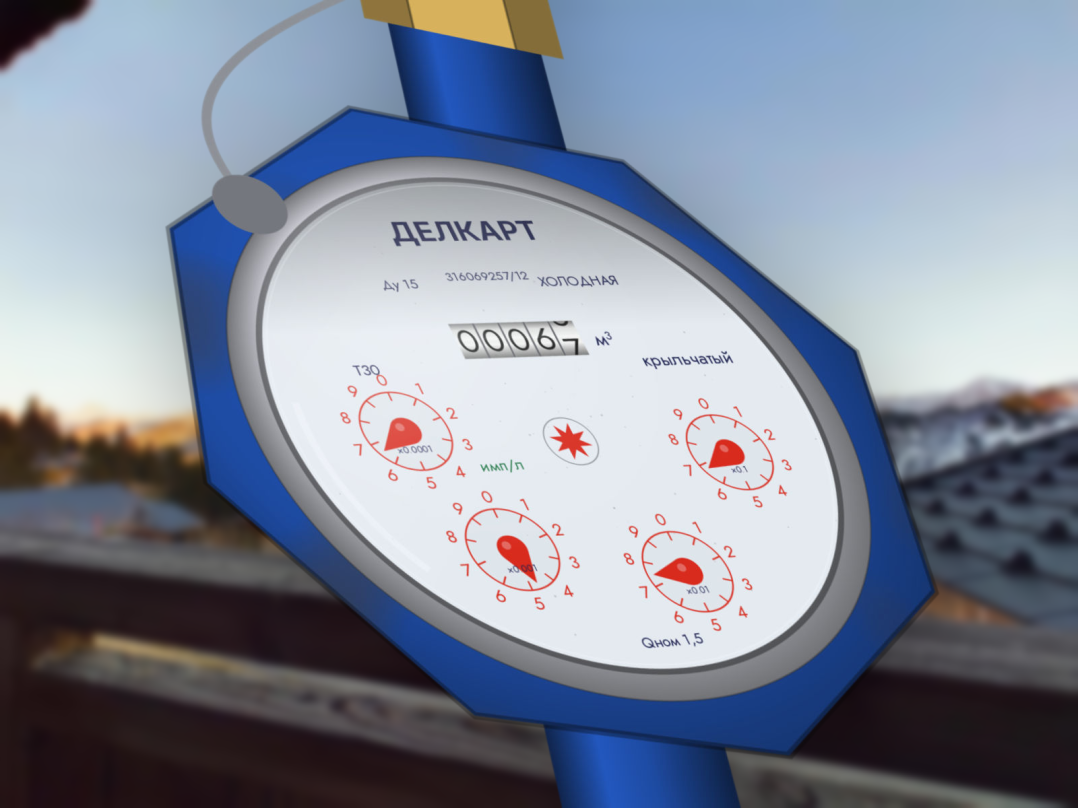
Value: 66.6746 m³
